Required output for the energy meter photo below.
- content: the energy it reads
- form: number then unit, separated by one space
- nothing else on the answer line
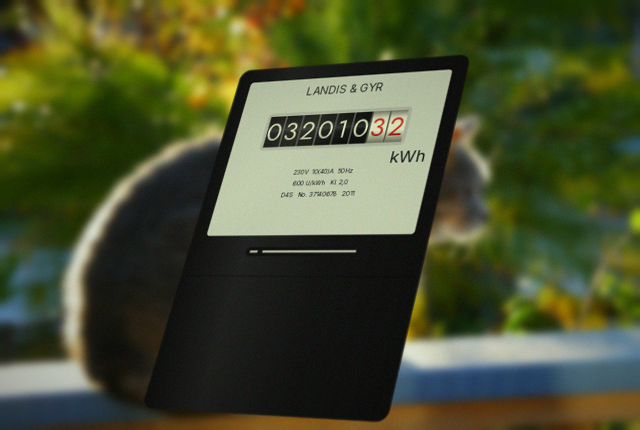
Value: 32010.32 kWh
